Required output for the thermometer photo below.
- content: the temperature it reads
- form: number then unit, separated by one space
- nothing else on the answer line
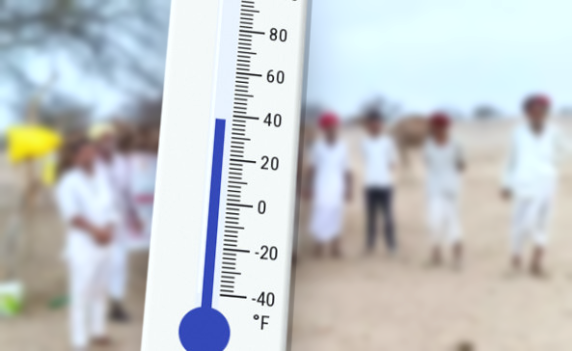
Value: 38 °F
